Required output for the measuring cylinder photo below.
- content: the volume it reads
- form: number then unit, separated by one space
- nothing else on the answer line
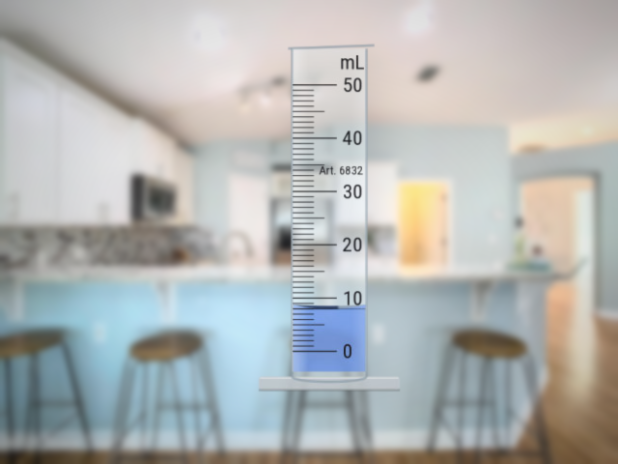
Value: 8 mL
